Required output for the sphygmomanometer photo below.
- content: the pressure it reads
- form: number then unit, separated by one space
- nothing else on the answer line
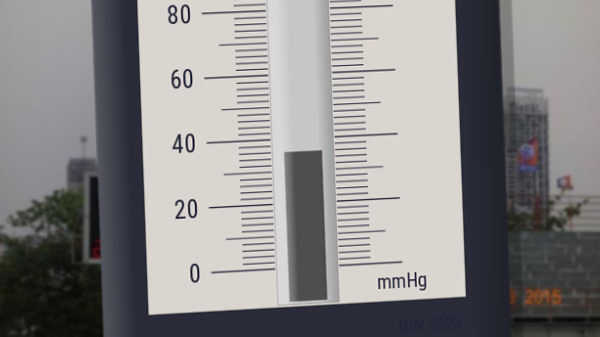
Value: 36 mmHg
